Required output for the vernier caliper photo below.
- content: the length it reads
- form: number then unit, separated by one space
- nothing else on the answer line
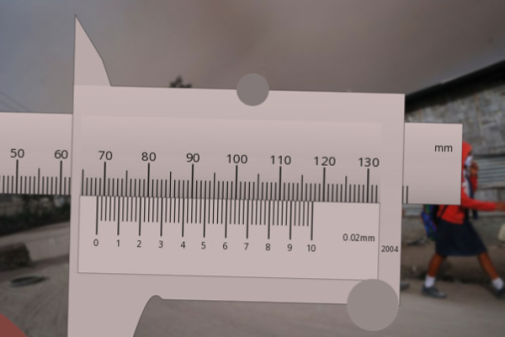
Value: 68.5 mm
